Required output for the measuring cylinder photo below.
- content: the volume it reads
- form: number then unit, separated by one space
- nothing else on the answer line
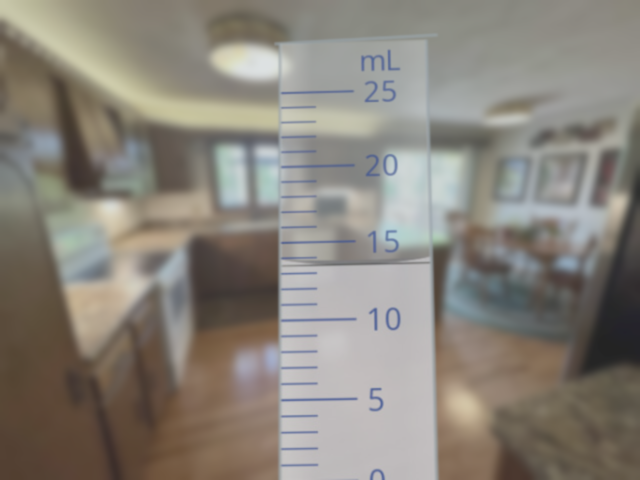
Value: 13.5 mL
